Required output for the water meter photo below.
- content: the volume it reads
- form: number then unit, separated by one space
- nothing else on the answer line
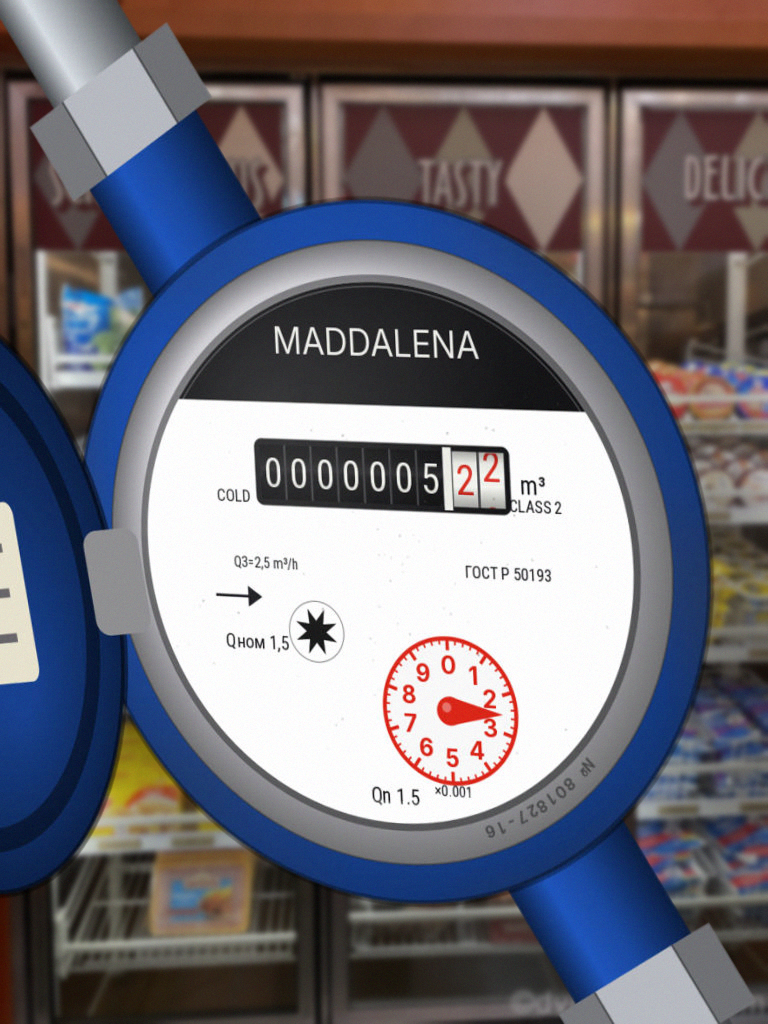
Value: 5.222 m³
